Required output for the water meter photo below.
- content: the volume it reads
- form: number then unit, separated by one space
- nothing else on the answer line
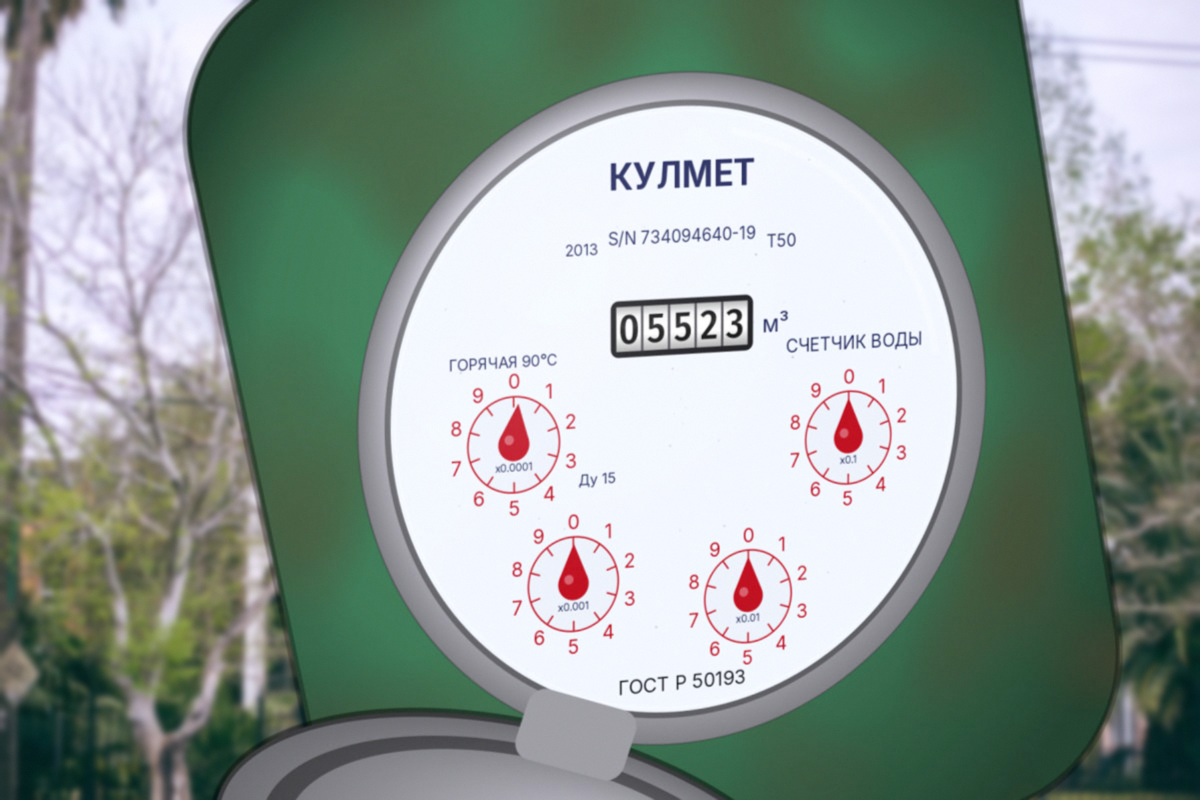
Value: 5523.0000 m³
